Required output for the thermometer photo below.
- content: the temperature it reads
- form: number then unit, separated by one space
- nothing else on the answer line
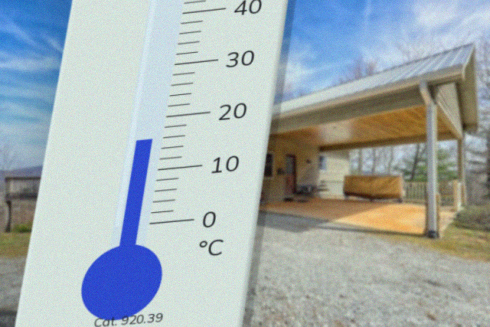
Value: 16 °C
